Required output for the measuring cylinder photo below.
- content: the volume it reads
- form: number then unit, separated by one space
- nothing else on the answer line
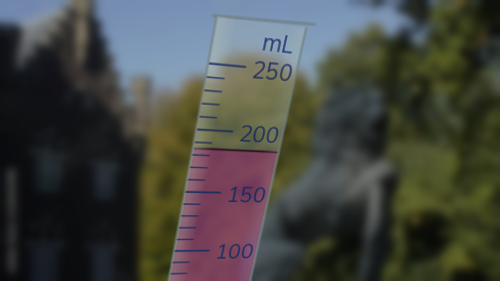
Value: 185 mL
